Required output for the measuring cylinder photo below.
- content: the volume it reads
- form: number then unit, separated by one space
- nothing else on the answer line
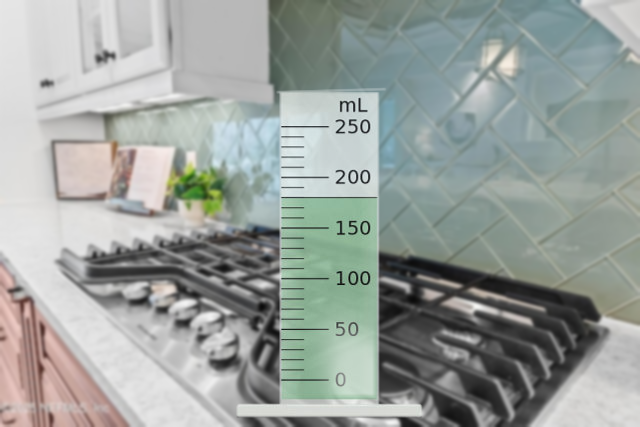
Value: 180 mL
